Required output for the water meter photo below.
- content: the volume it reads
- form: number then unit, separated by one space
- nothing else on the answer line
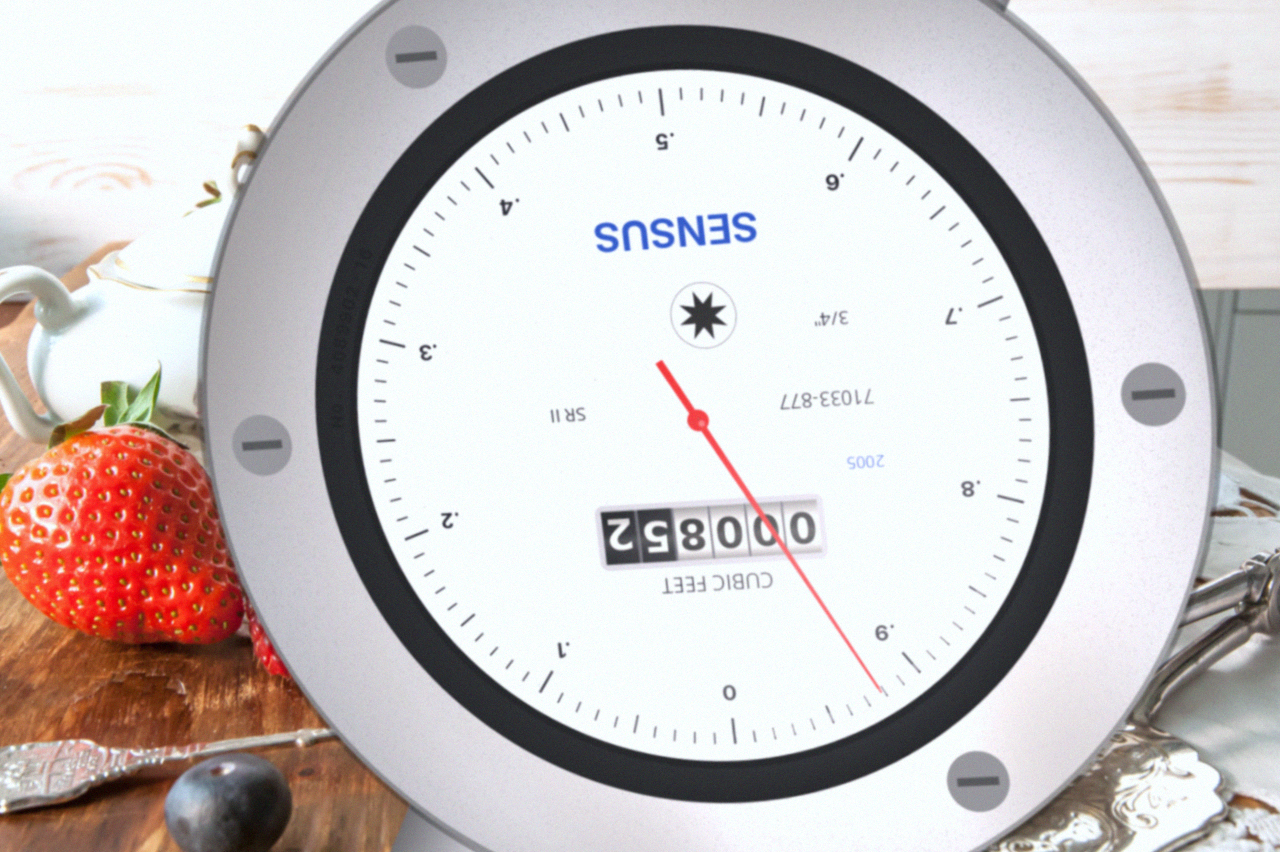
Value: 851.92 ft³
